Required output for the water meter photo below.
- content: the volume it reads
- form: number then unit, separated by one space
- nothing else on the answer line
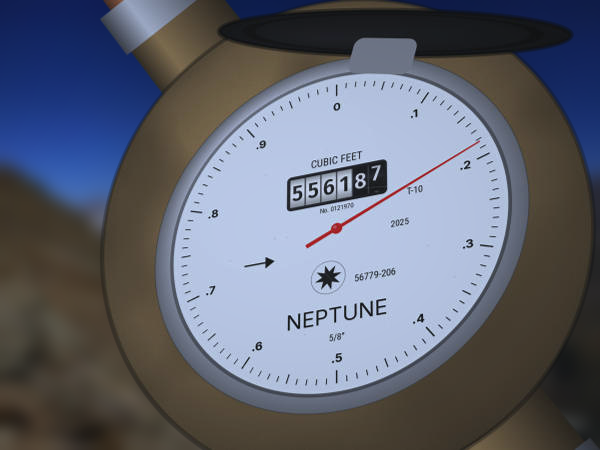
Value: 556187.18 ft³
